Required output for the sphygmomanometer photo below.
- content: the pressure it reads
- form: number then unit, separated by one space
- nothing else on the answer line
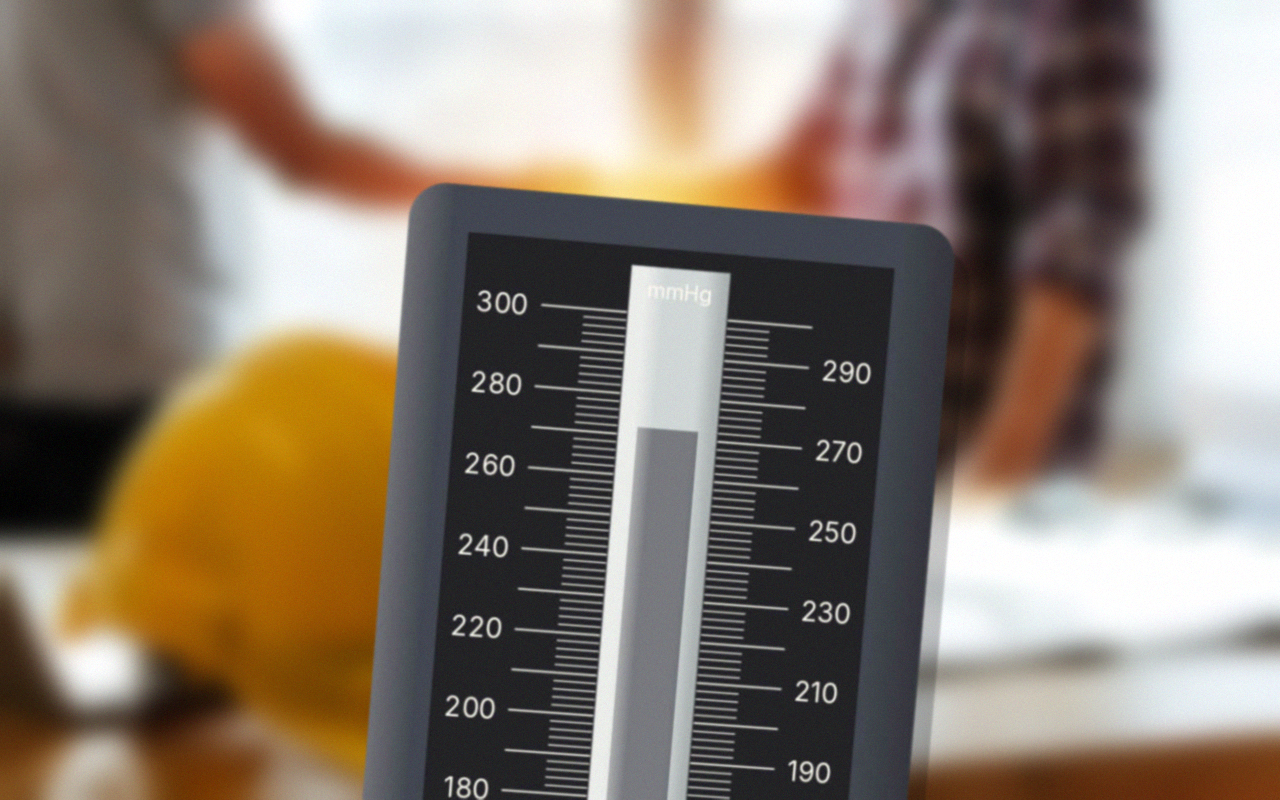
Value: 272 mmHg
